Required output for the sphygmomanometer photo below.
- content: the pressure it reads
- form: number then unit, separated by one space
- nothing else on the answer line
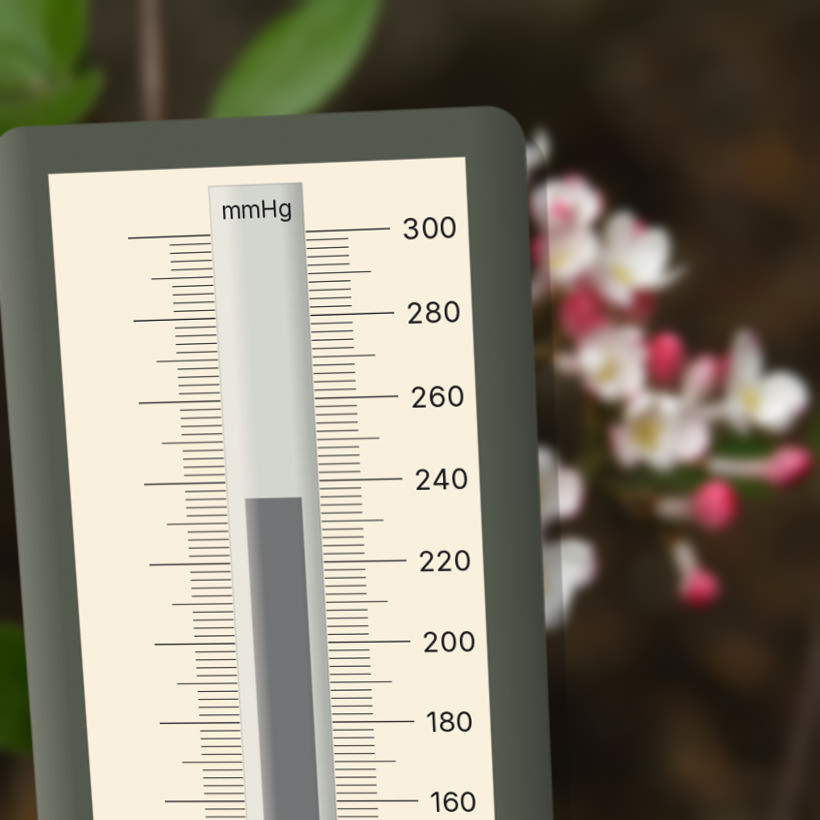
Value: 236 mmHg
